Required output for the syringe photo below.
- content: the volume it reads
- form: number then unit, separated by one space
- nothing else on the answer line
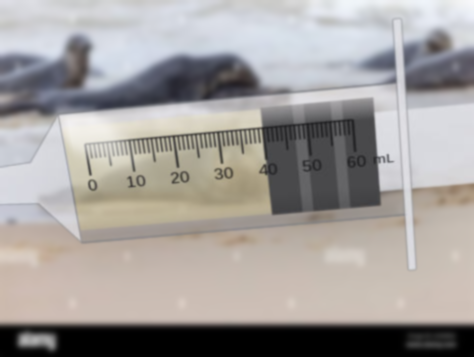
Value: 40 mL
